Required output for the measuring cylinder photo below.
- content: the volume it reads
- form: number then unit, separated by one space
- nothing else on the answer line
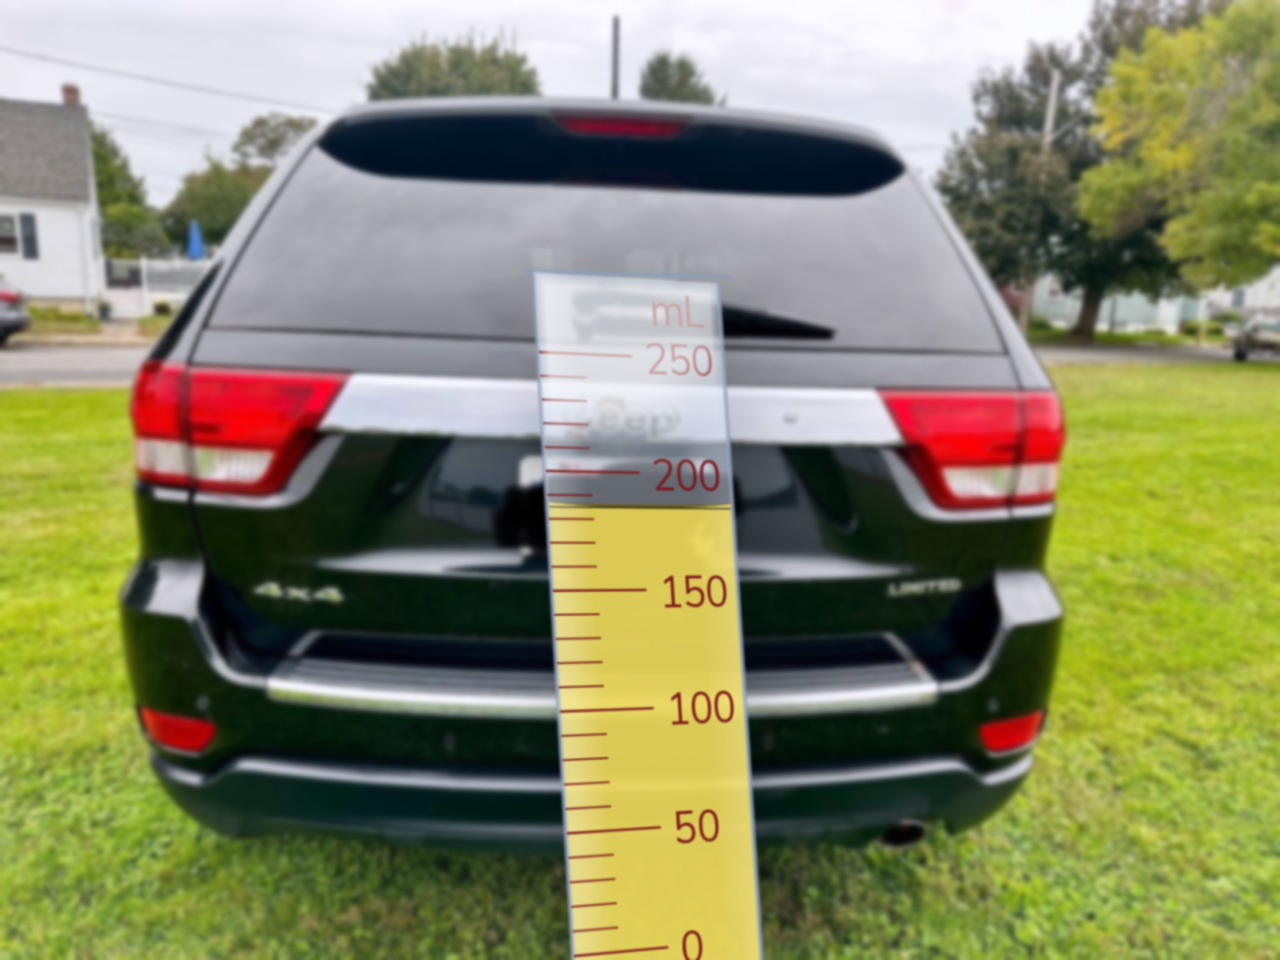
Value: 185 mL
